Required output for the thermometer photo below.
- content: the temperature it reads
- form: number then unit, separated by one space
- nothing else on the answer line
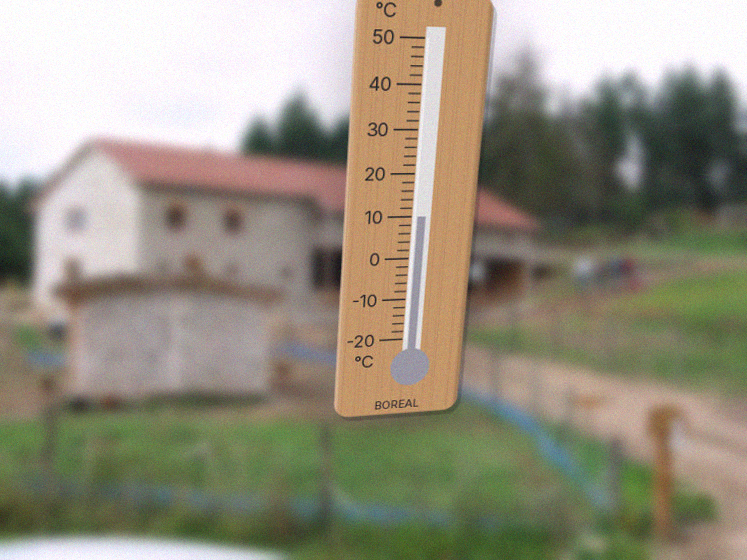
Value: 10 °C
